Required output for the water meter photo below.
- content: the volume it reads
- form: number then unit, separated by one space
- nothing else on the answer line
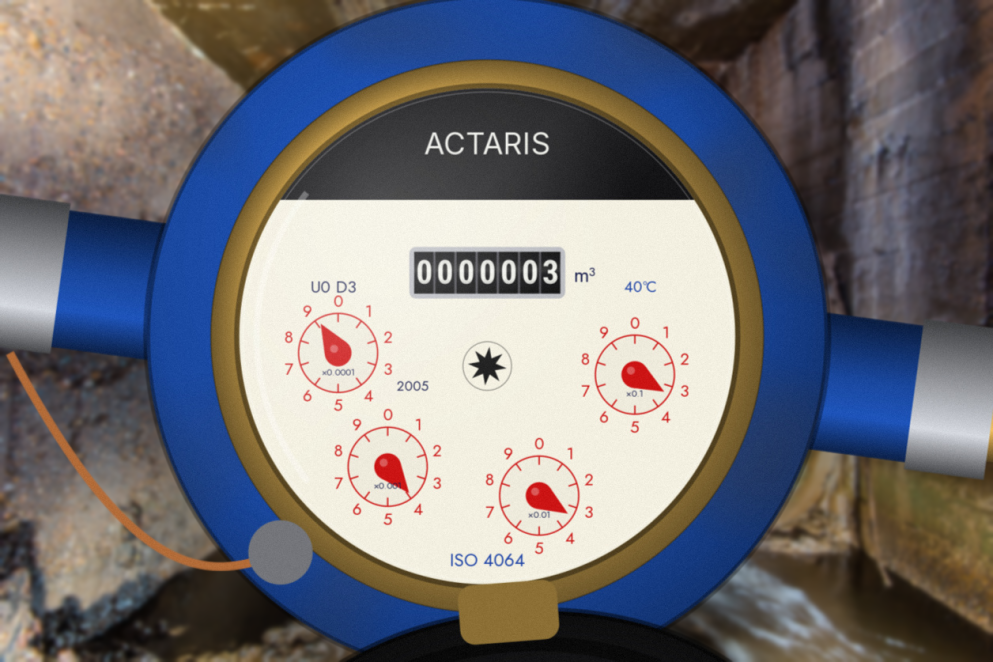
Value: 3.3339 m³
